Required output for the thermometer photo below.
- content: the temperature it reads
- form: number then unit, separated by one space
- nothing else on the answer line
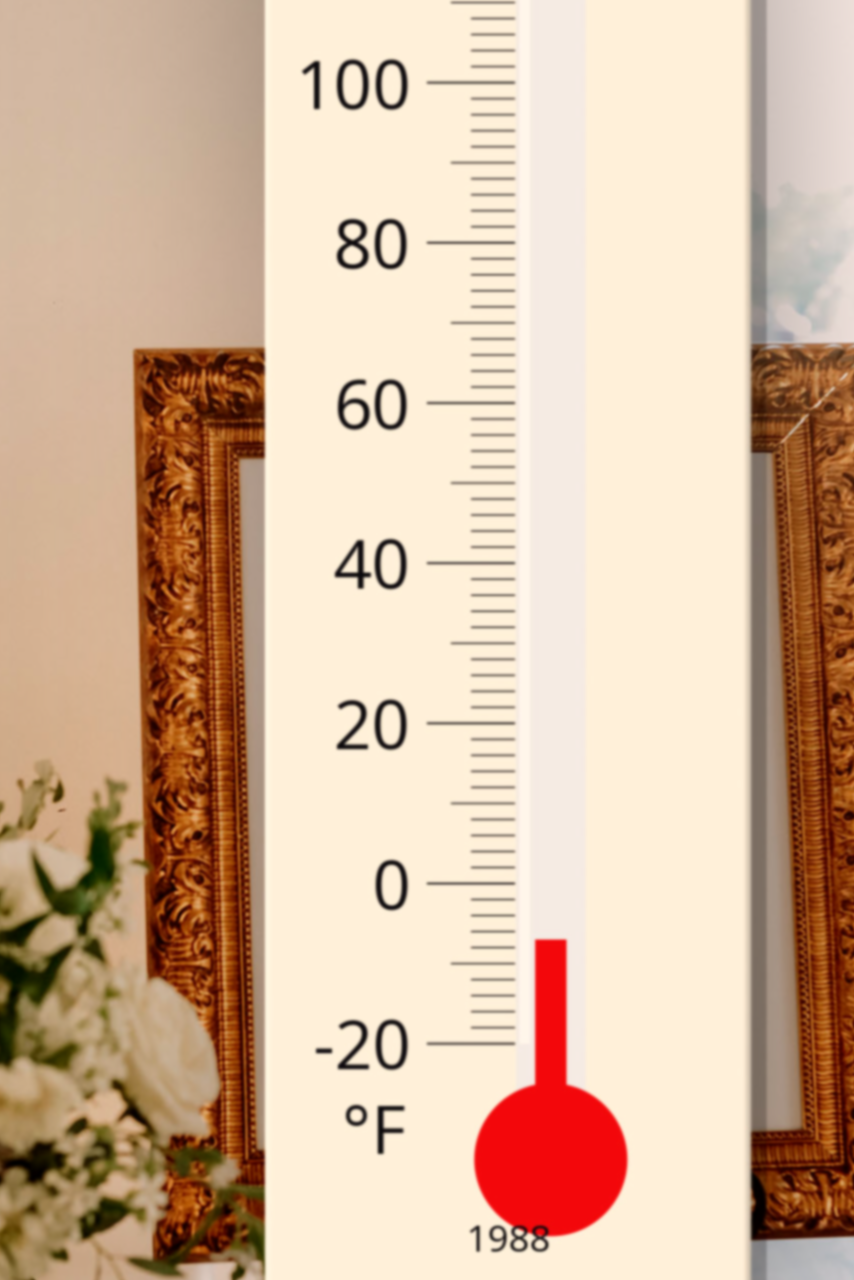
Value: -7 °F
